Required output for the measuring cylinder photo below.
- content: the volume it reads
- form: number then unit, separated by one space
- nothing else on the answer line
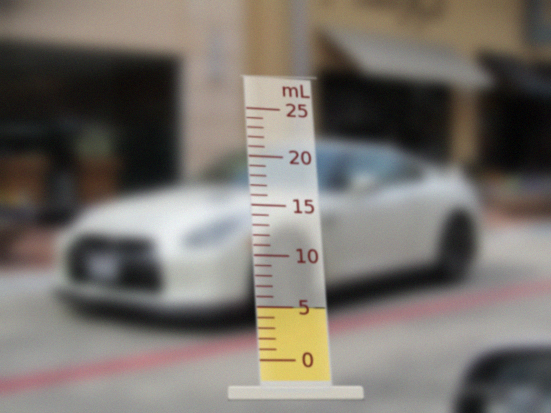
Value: 5 mL
